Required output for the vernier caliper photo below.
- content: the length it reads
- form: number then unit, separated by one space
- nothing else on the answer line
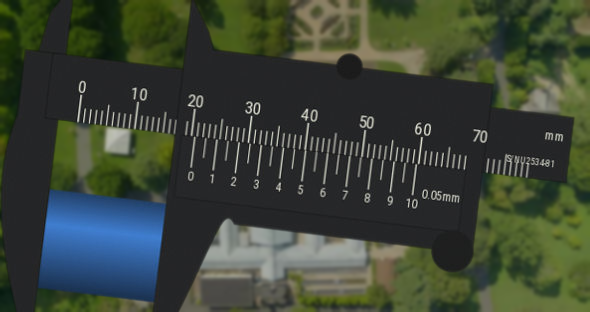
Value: 20.6 mm
